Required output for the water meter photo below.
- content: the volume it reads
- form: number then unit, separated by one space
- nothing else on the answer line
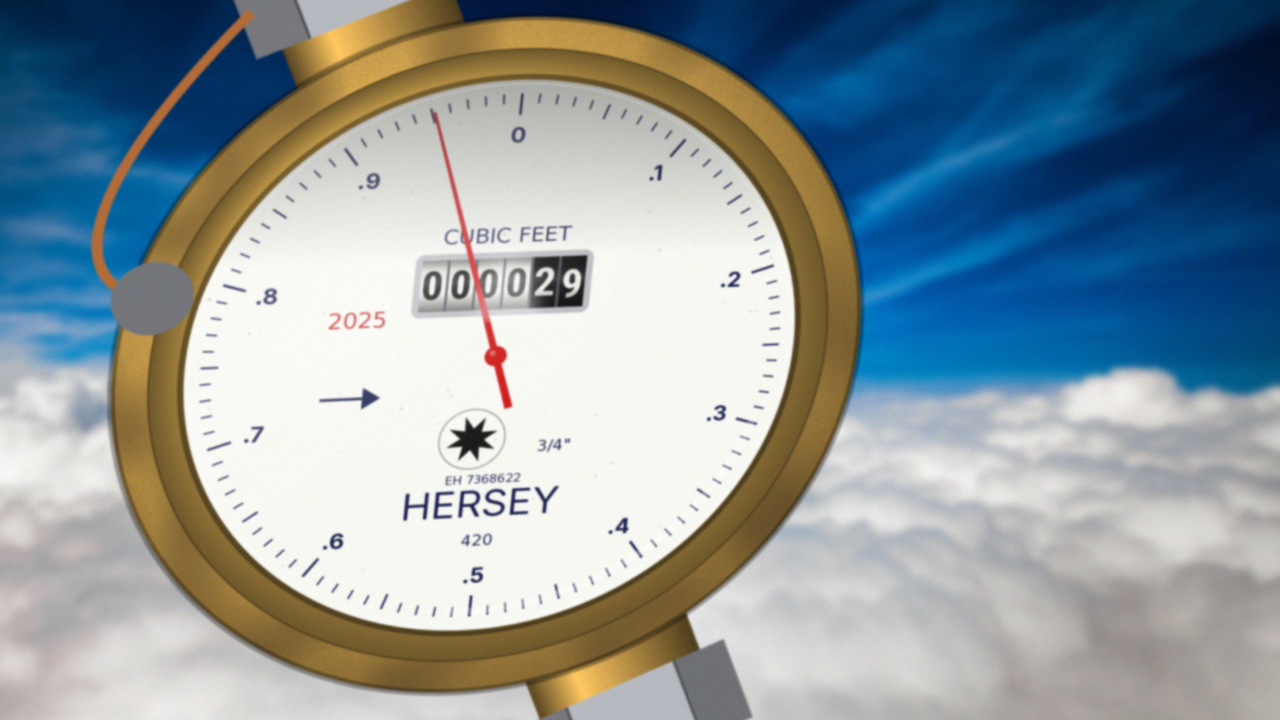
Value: 28.95 ft³
